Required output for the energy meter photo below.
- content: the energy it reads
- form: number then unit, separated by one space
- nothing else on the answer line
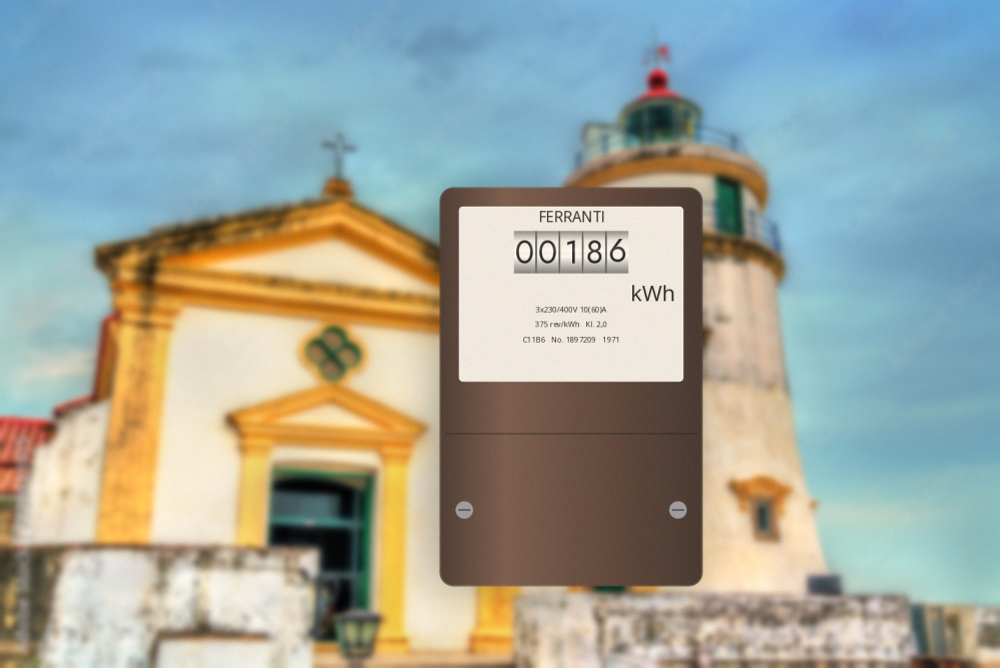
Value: 186 kWh
